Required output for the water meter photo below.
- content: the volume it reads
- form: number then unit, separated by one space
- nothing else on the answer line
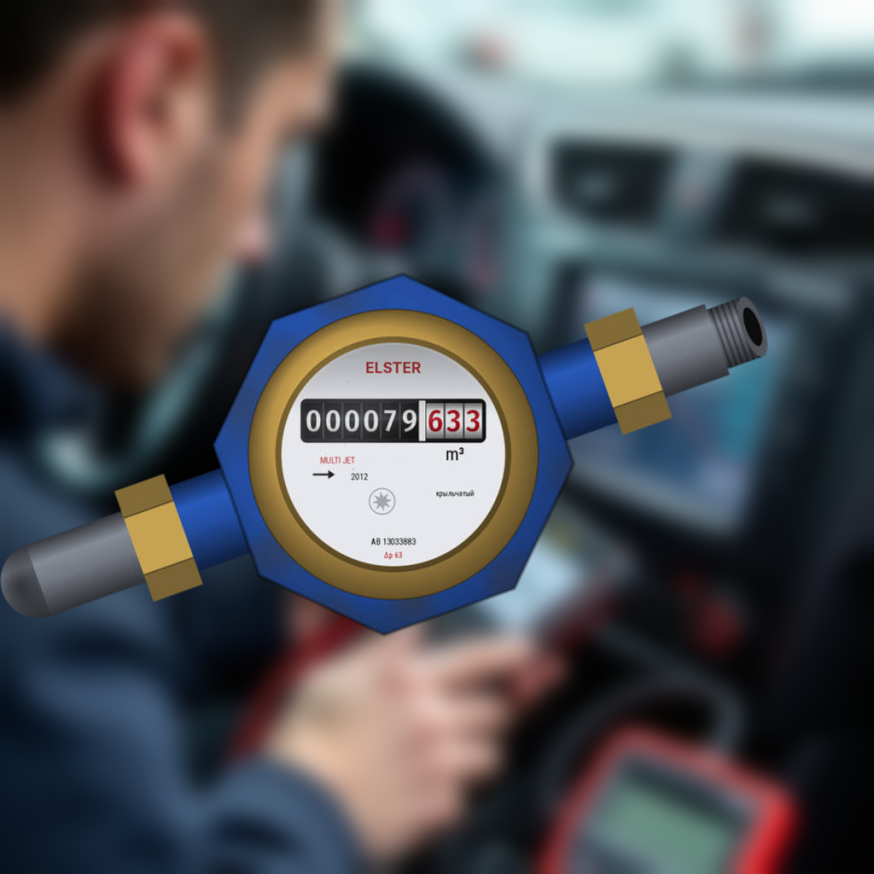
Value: 79.633 m³
